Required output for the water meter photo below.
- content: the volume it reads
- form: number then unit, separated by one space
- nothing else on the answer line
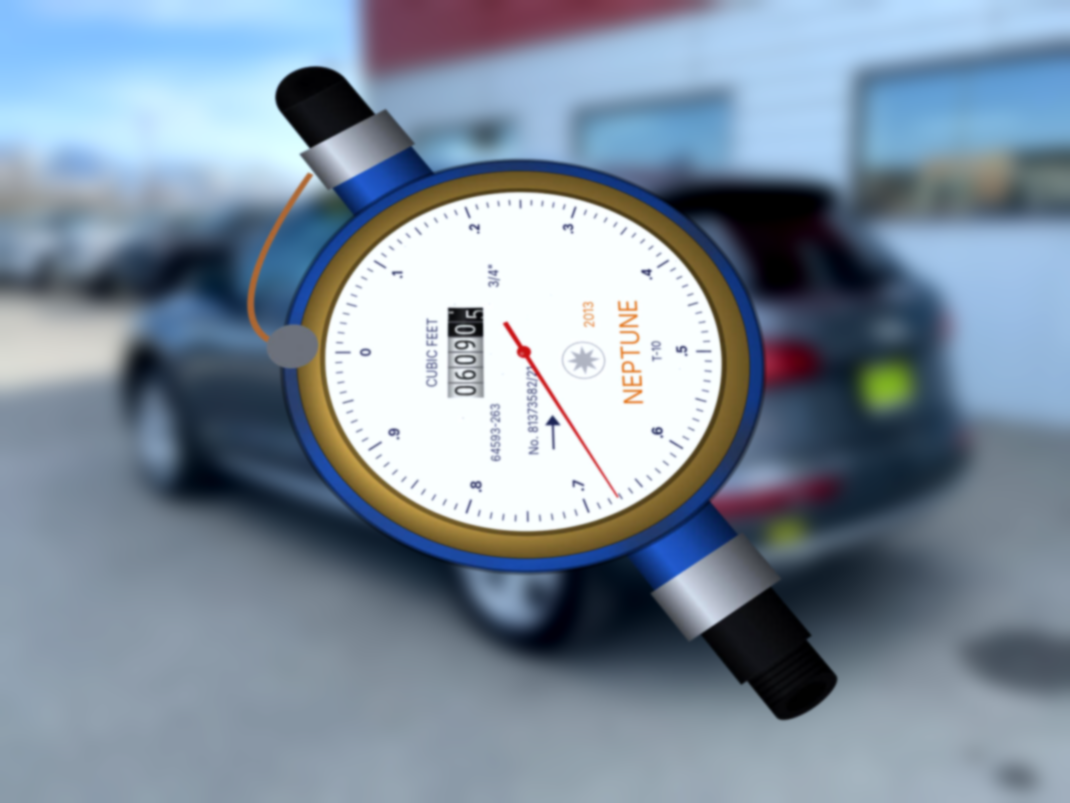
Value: 60904.67 ft³
